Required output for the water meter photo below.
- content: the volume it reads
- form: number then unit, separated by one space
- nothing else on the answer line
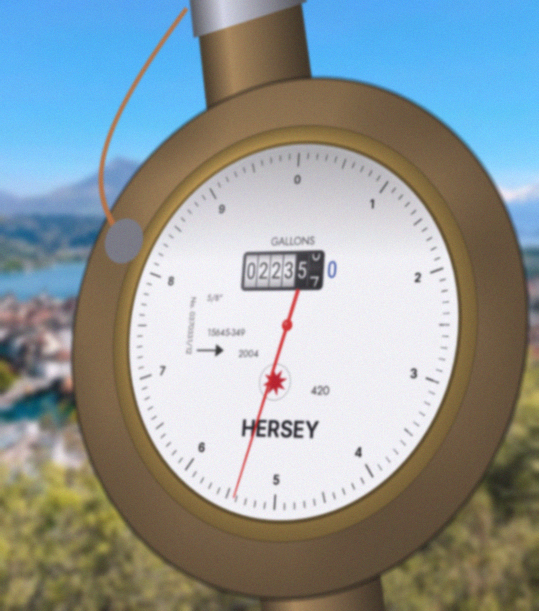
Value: 223565.4 gal
